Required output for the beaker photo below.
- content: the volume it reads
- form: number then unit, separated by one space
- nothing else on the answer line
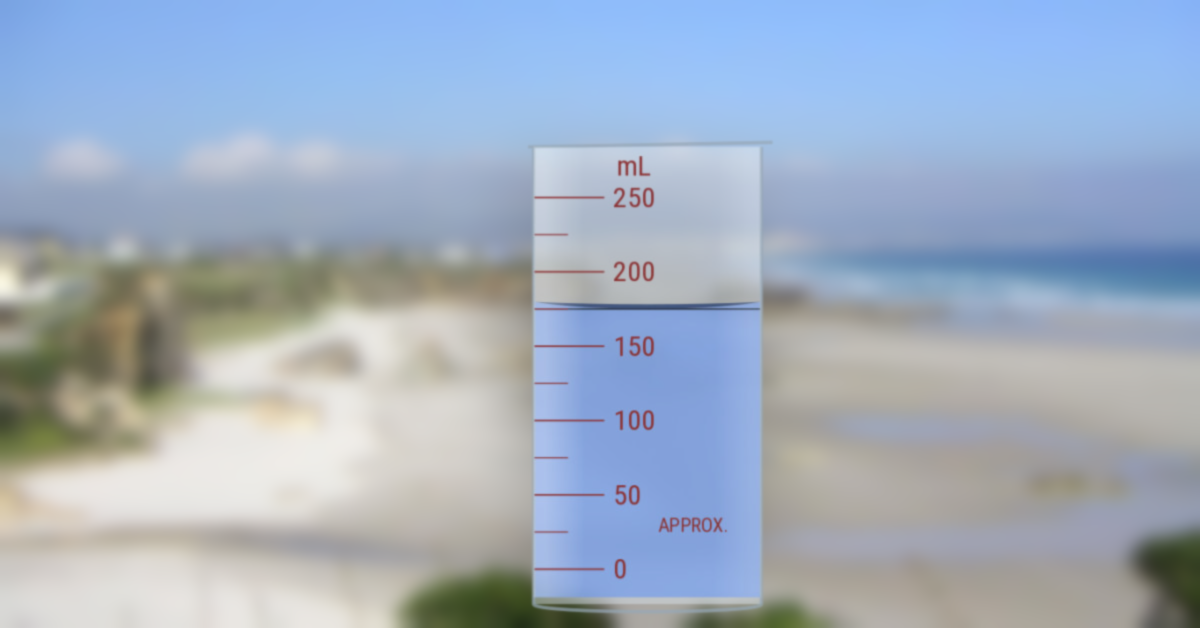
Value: 175 mL
